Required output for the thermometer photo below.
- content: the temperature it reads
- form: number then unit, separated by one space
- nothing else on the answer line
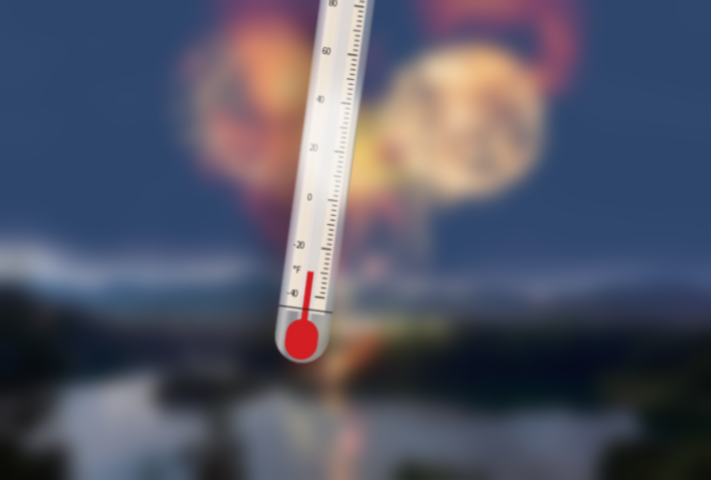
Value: -30 °F
